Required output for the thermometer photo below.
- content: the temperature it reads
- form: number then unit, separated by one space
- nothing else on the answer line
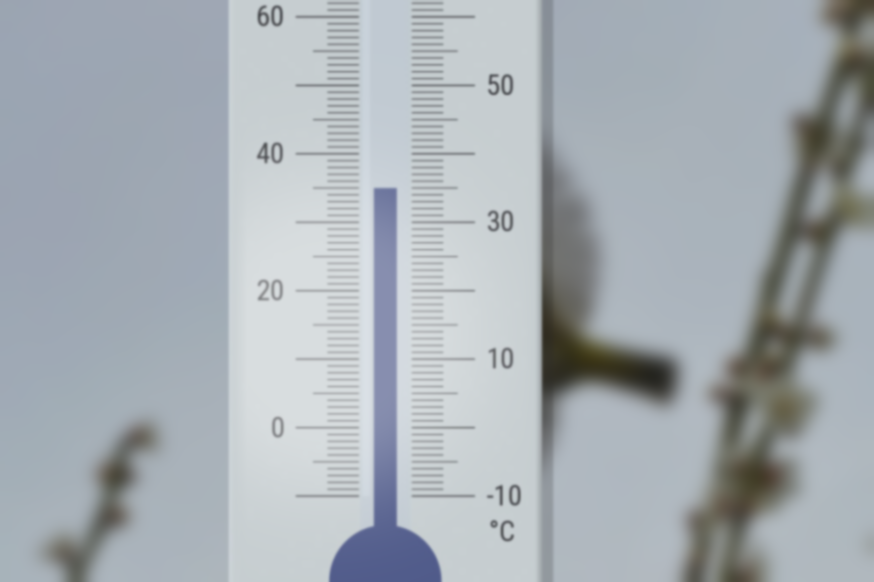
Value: 35 °C
